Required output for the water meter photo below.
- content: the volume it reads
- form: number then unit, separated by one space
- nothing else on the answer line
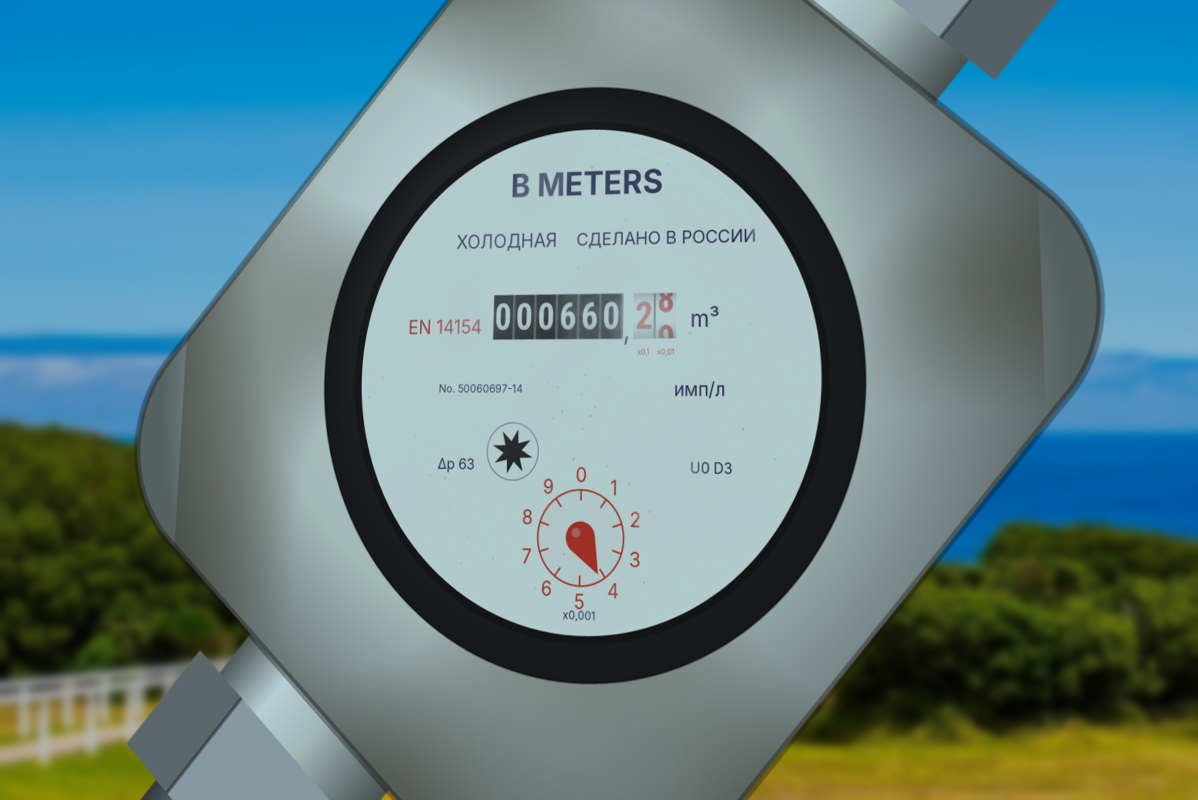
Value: 660.284 m³
